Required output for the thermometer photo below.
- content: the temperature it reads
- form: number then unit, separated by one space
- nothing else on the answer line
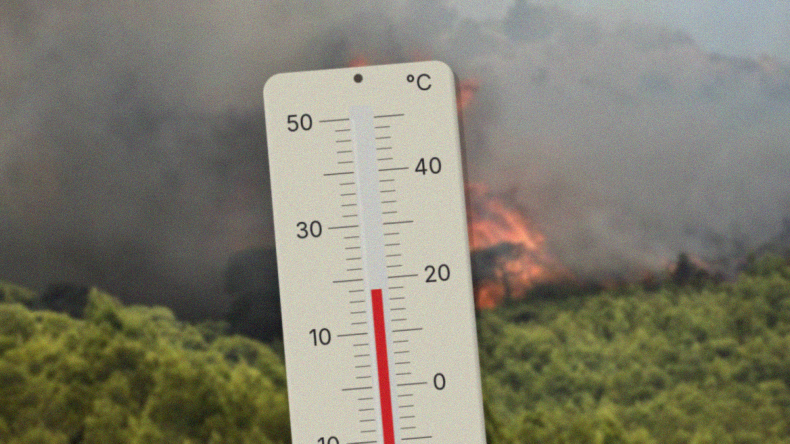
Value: 18 °C
